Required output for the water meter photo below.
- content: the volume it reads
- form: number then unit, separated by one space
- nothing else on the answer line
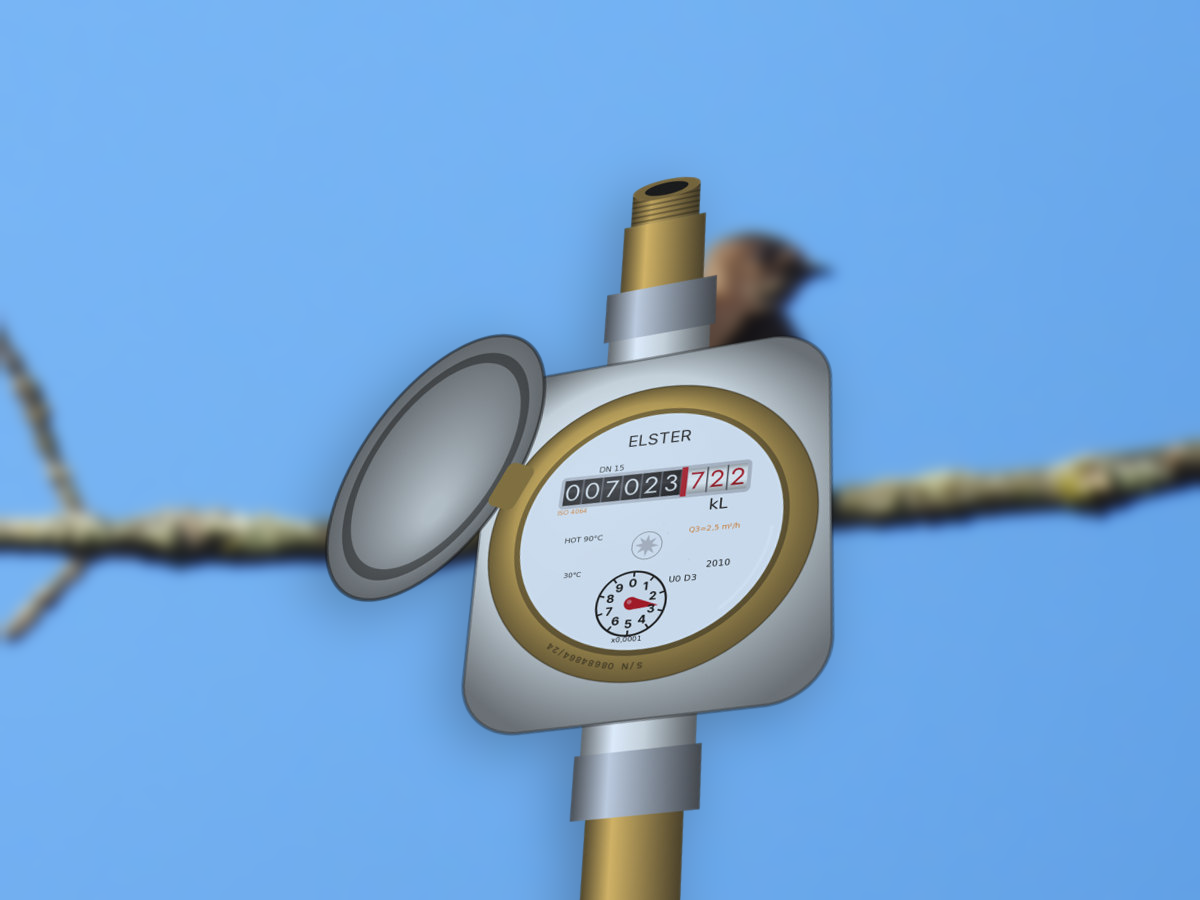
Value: 7023.7222 kL
